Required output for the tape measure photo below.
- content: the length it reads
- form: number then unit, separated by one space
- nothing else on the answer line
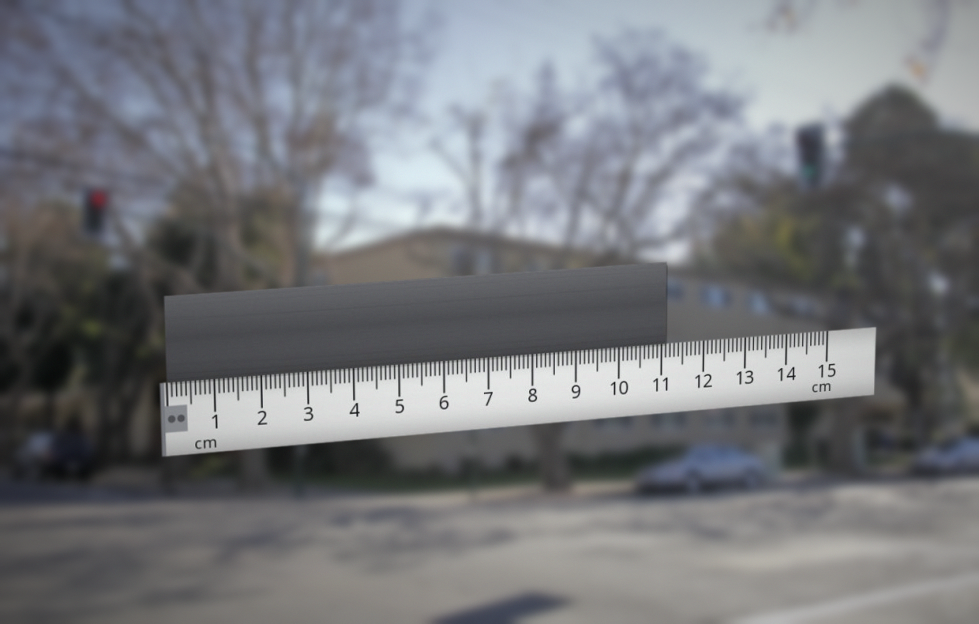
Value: 11.1 cm
